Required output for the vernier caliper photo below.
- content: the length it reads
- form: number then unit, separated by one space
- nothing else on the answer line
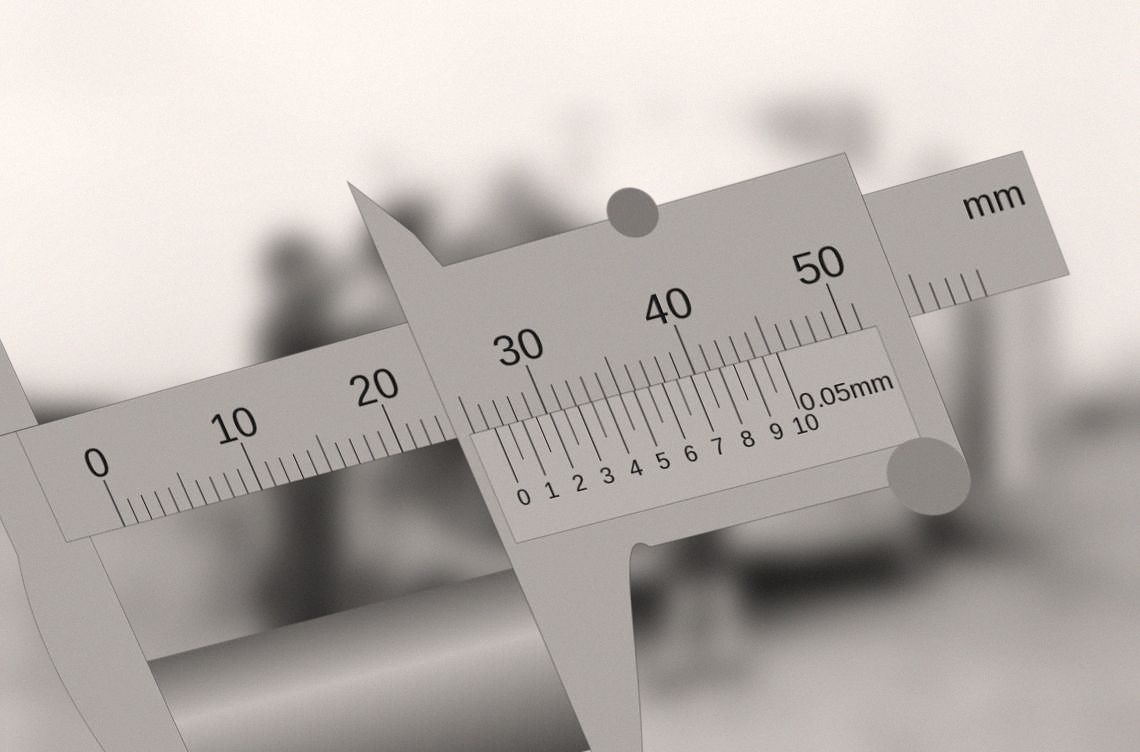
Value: 26.4 mm
